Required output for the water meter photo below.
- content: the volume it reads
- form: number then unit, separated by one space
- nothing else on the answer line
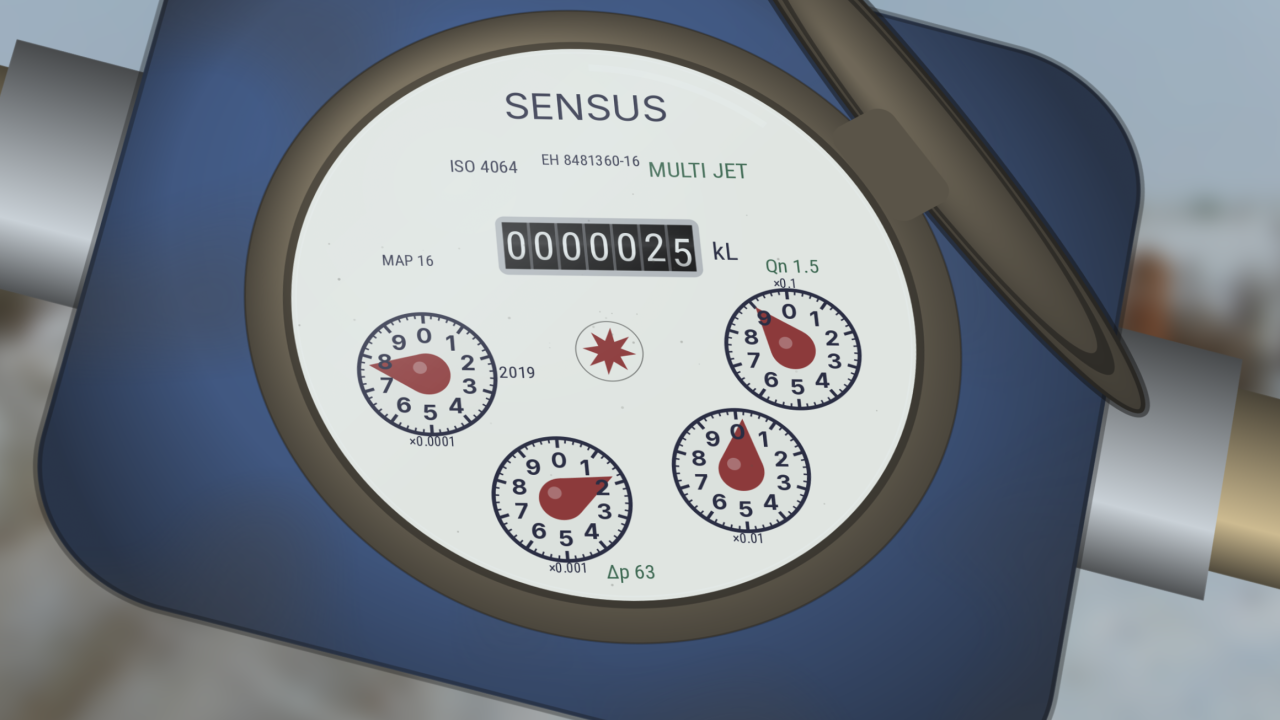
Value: 24.9017 kL
